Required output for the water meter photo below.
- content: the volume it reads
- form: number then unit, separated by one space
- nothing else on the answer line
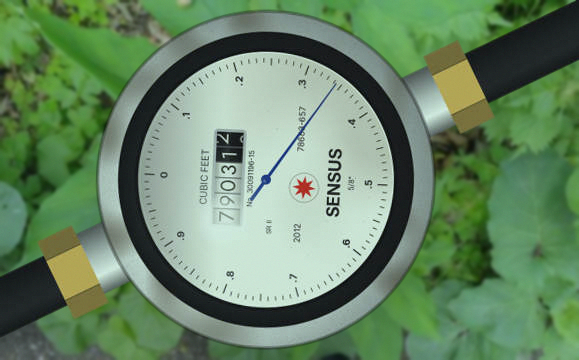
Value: 790312.34 ft³
